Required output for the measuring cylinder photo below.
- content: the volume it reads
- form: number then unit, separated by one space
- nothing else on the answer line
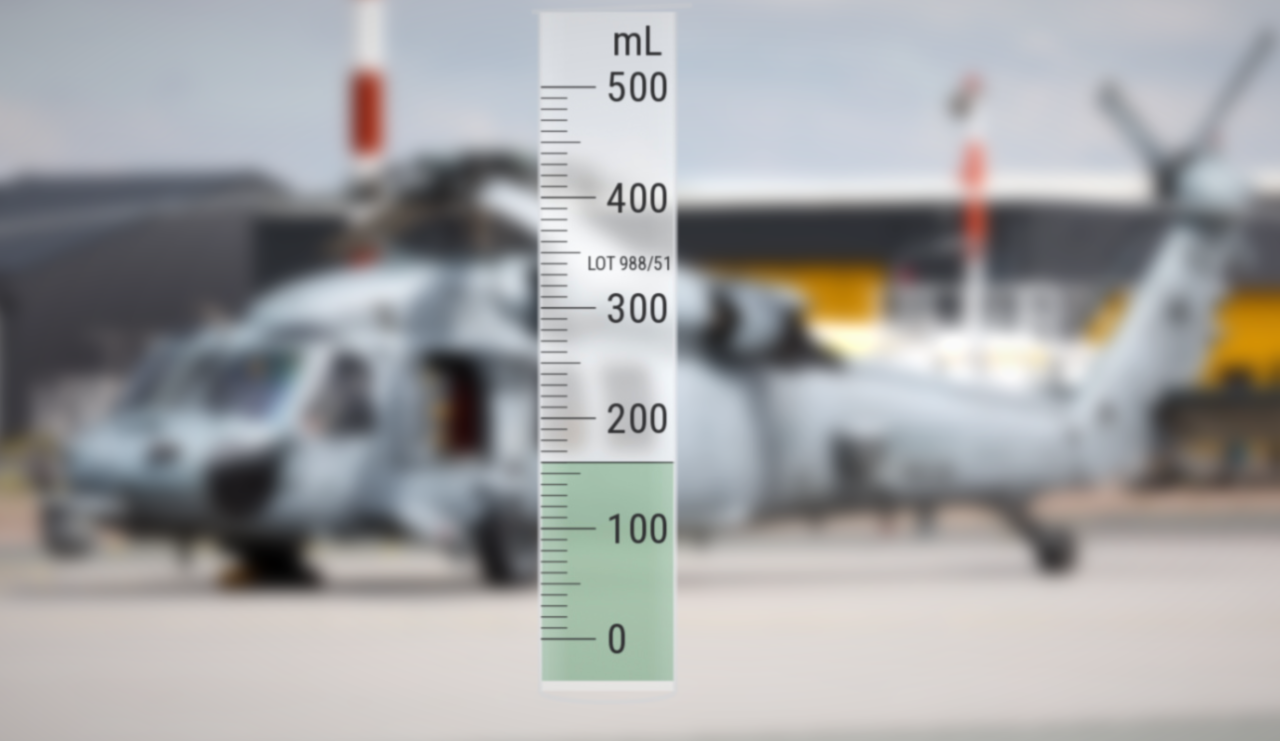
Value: 160 mL
